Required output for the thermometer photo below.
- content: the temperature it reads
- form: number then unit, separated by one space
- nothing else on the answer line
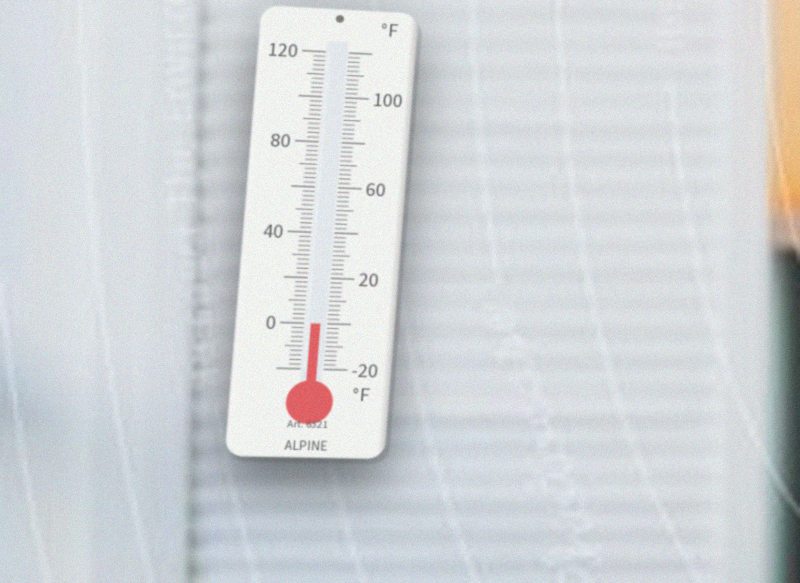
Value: 0 °F
